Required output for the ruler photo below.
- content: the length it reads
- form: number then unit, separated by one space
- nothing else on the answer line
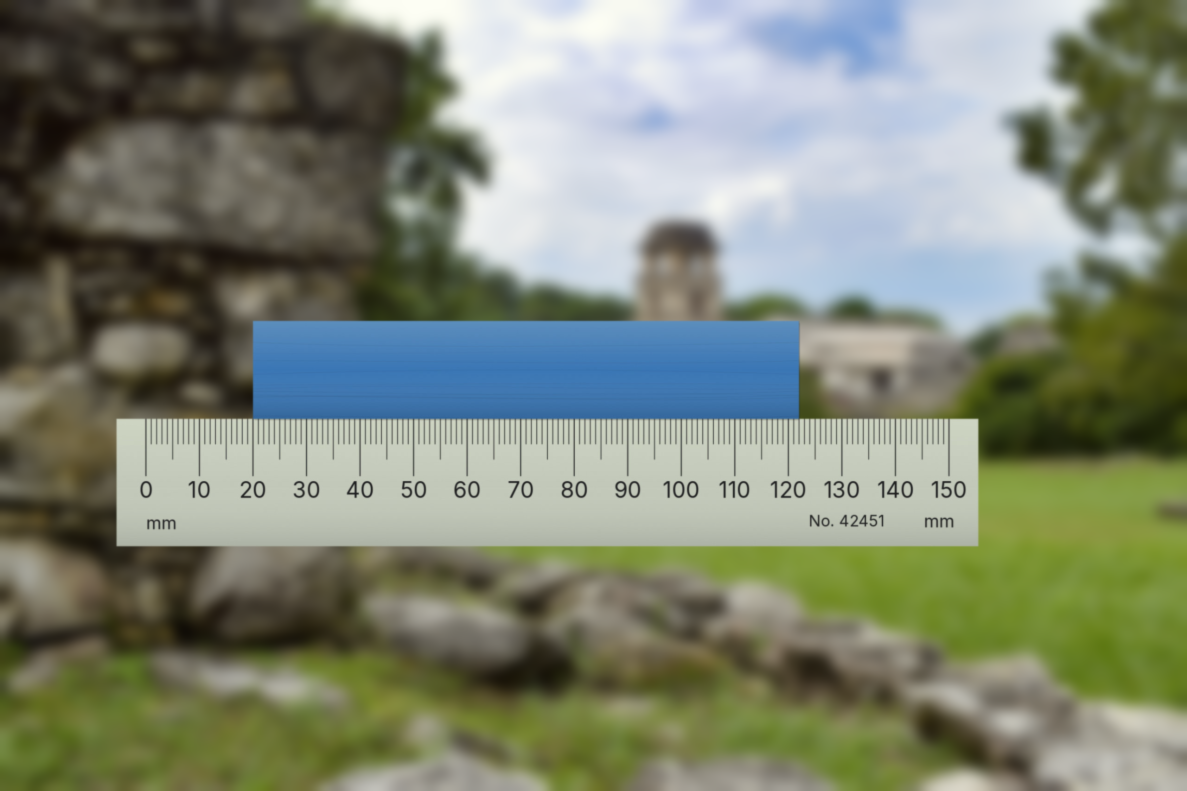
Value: 102 mm
